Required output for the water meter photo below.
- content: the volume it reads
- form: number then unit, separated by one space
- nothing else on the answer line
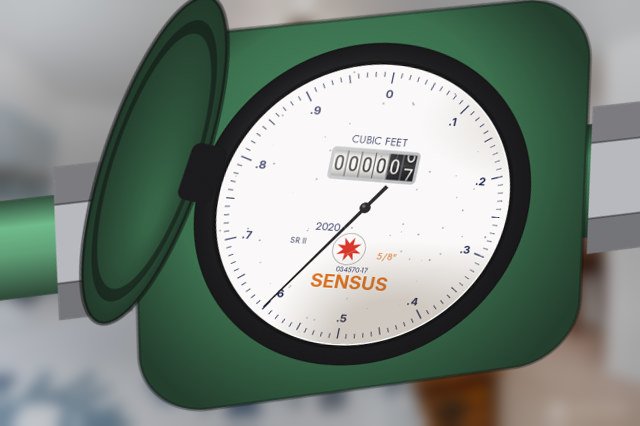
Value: 6.60 ft³
